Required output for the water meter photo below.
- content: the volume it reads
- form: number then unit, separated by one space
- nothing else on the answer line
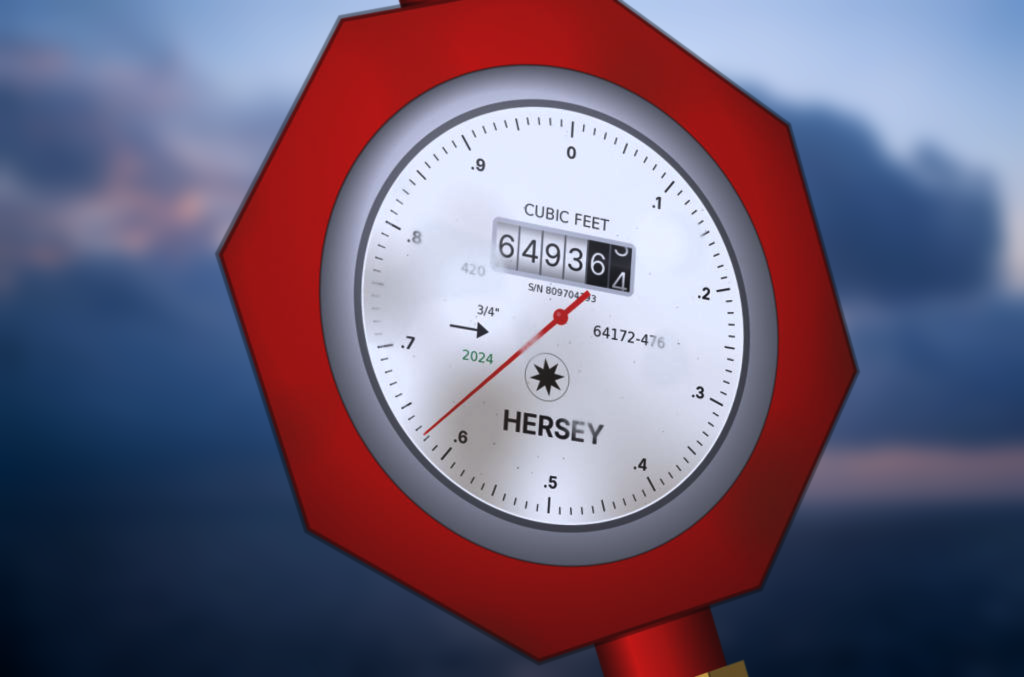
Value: 649363.62 ft³
